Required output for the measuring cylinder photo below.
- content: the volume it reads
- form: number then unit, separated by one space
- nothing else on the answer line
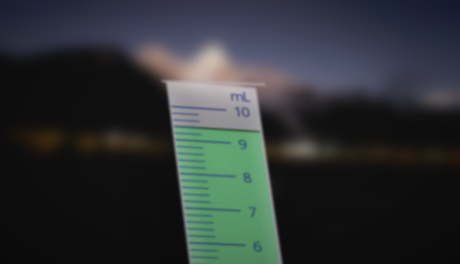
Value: 9.4 mL
